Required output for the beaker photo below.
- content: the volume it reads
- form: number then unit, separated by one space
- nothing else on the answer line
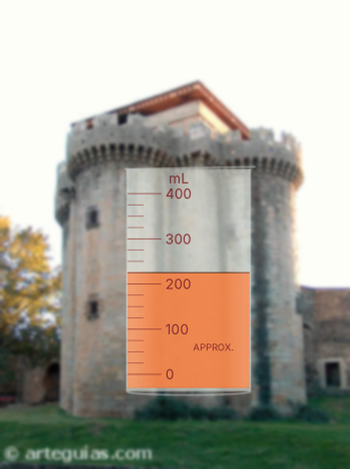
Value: 225 mL
